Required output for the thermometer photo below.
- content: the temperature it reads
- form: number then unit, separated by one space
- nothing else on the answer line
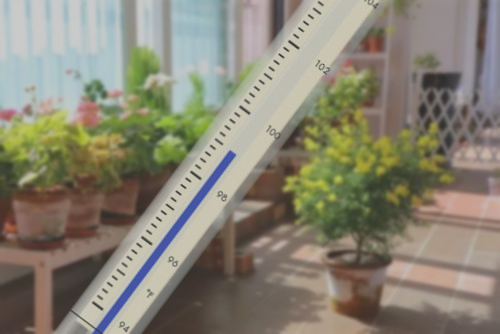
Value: 99 °F
